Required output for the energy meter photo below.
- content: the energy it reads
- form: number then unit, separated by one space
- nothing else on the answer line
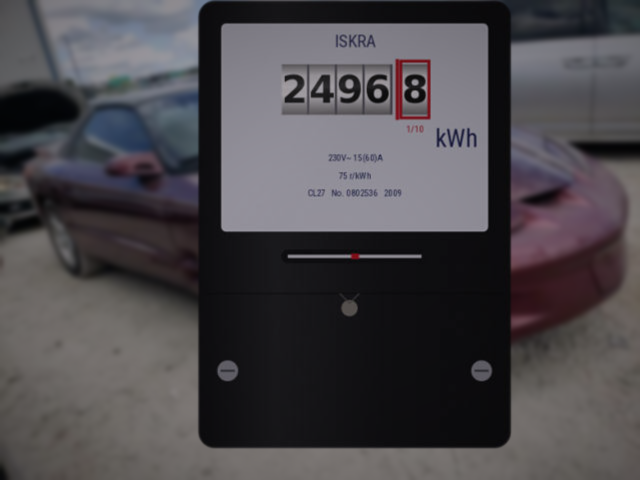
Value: 2496.8 kWh
